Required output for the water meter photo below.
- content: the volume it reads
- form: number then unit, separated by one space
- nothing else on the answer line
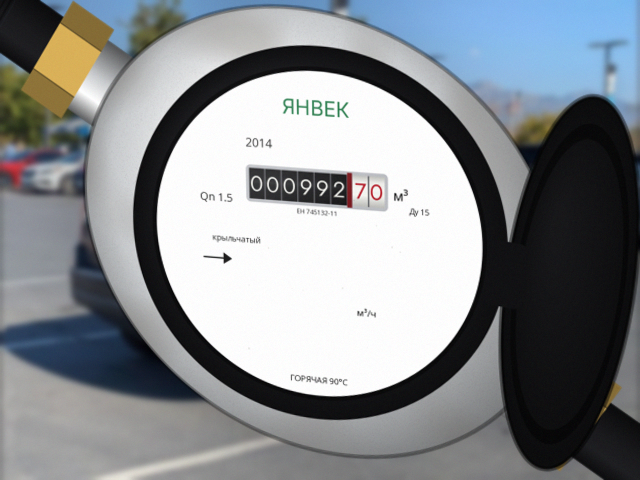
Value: 992.70 m³
